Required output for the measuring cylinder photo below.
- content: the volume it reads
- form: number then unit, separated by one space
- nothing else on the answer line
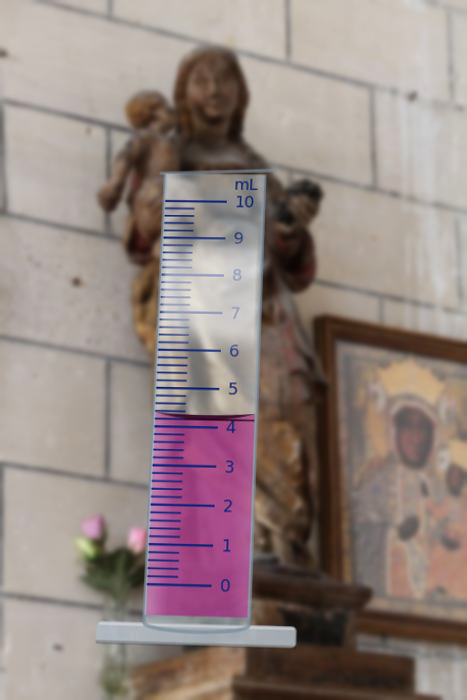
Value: 4.2 mL
